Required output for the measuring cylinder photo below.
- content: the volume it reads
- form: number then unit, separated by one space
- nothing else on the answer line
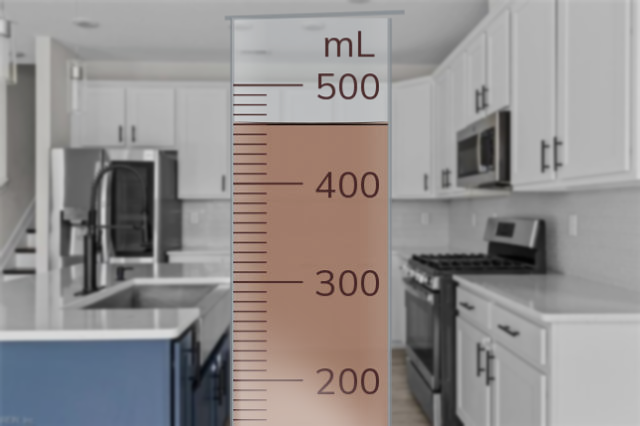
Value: 460 mL
